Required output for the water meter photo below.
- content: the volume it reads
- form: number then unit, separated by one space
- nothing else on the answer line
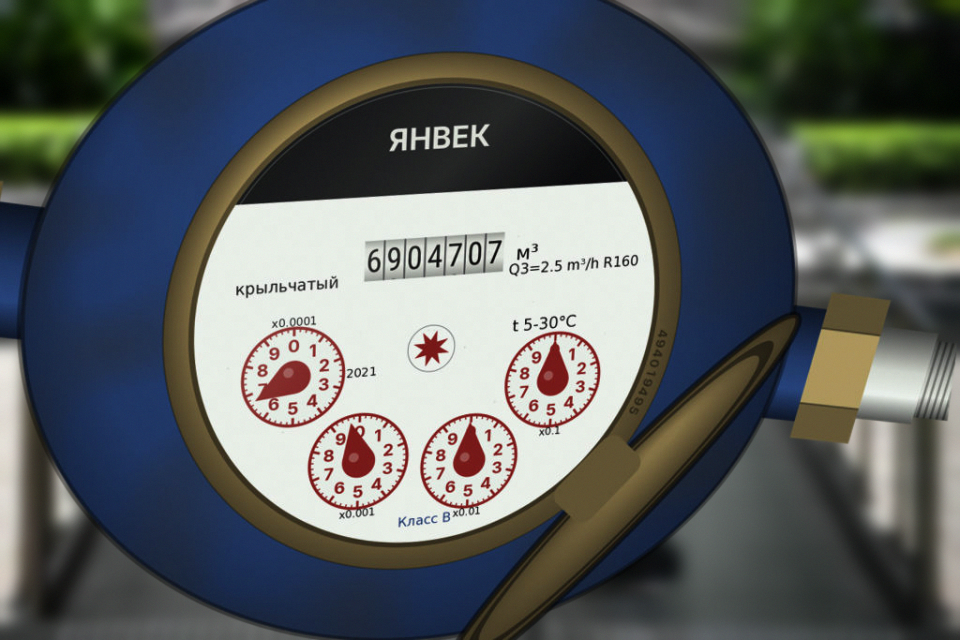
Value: 6904706.9996 m³
